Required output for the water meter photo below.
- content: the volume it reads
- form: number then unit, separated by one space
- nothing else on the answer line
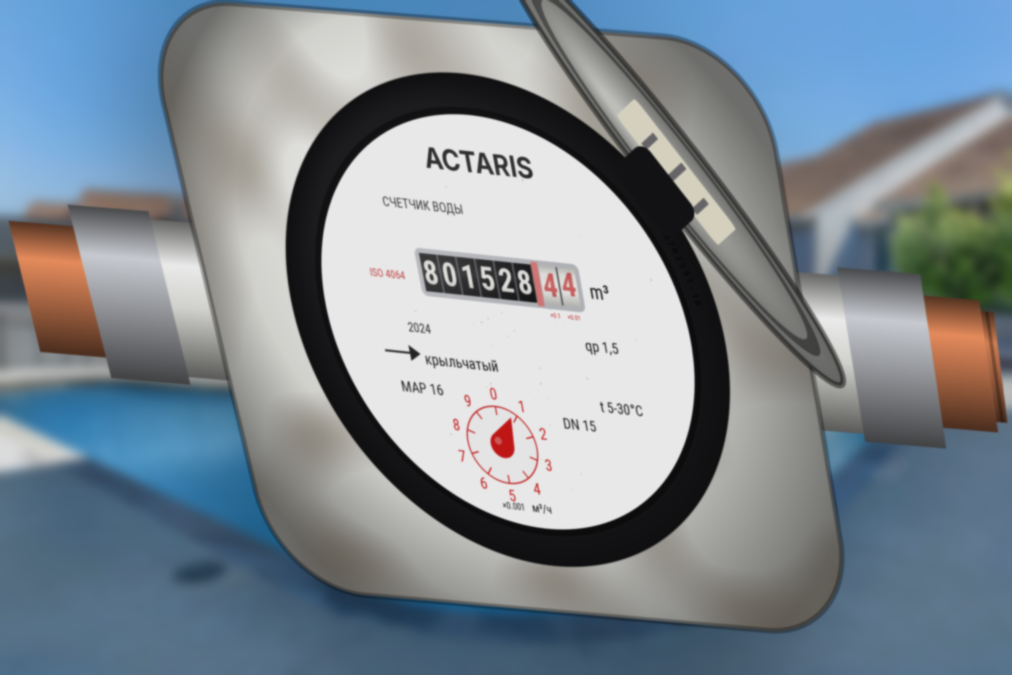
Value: 801528.440 m³
